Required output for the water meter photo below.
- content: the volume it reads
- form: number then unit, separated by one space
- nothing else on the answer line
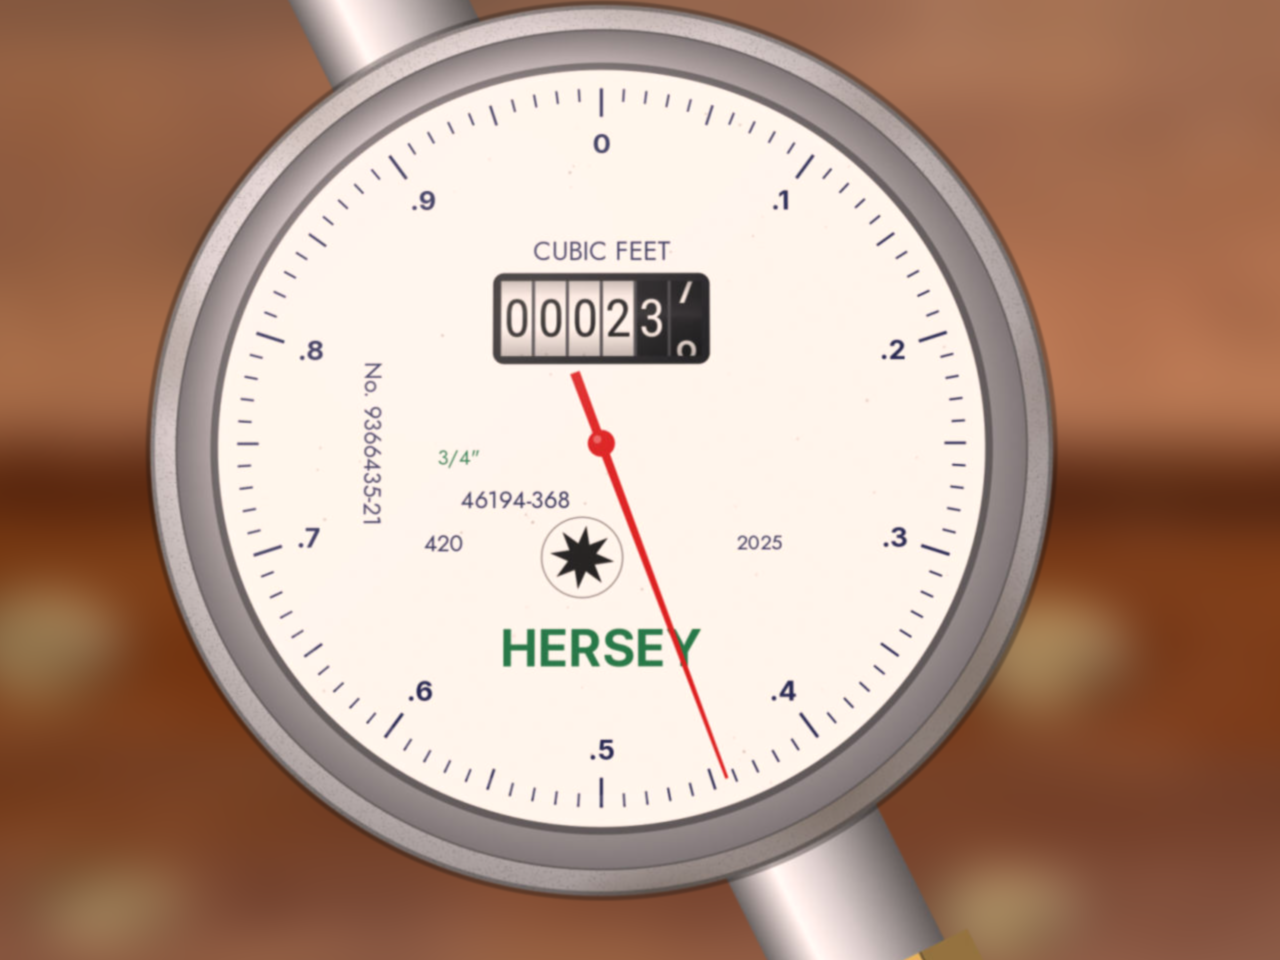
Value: 237.44 ft³
